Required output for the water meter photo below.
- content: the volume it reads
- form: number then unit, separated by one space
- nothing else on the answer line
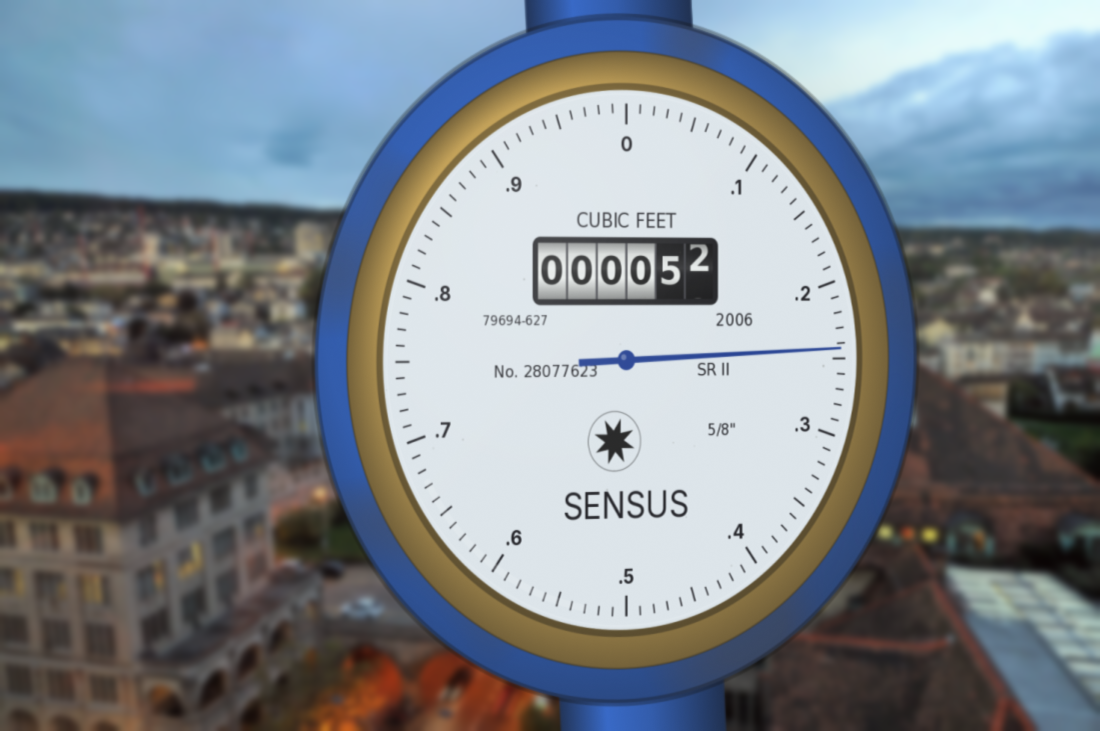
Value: 52.24 ft³
